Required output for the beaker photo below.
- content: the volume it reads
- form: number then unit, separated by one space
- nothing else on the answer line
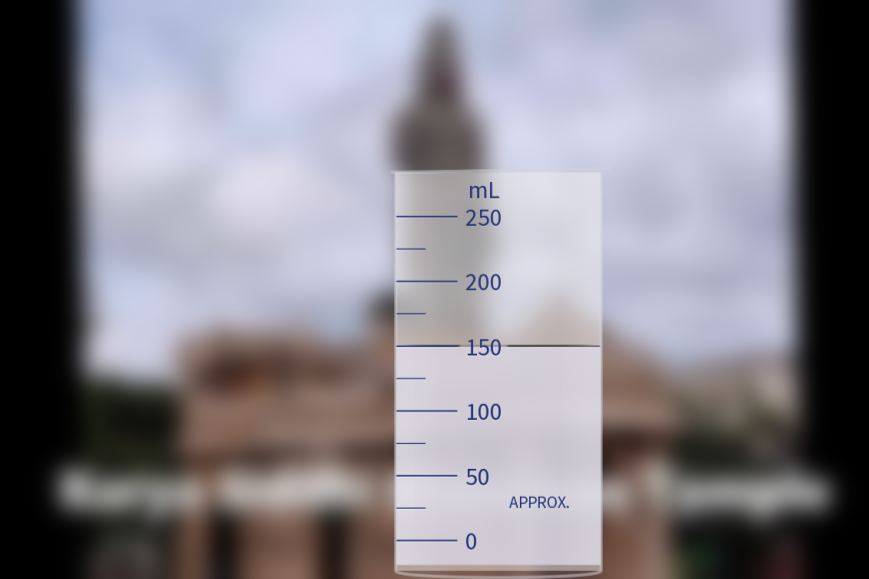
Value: 150 mL
